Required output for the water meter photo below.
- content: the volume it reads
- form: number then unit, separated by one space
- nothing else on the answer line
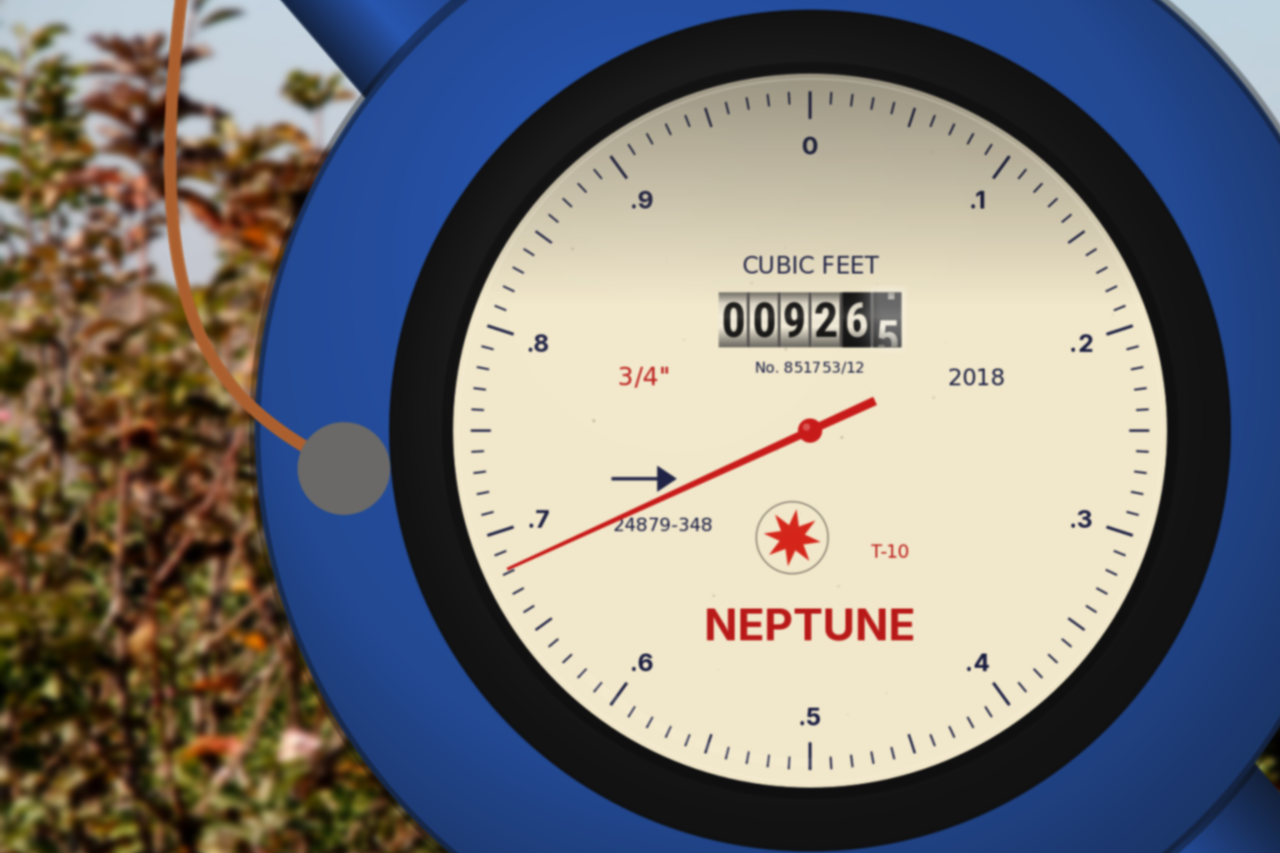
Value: 9264.68 ft³
